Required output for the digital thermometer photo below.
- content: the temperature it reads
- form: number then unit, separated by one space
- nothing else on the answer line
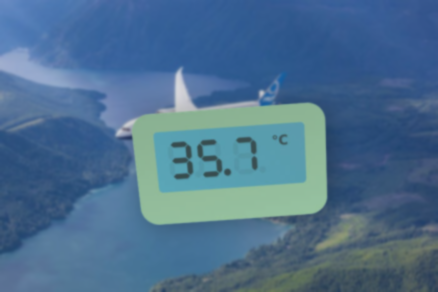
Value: 35.7 °C
